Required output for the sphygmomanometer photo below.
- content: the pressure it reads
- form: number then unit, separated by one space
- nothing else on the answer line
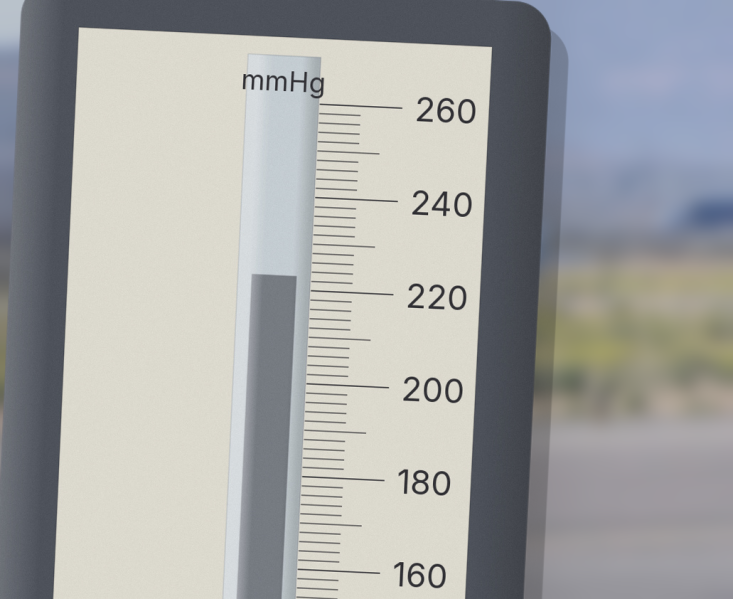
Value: 223 mmHg
